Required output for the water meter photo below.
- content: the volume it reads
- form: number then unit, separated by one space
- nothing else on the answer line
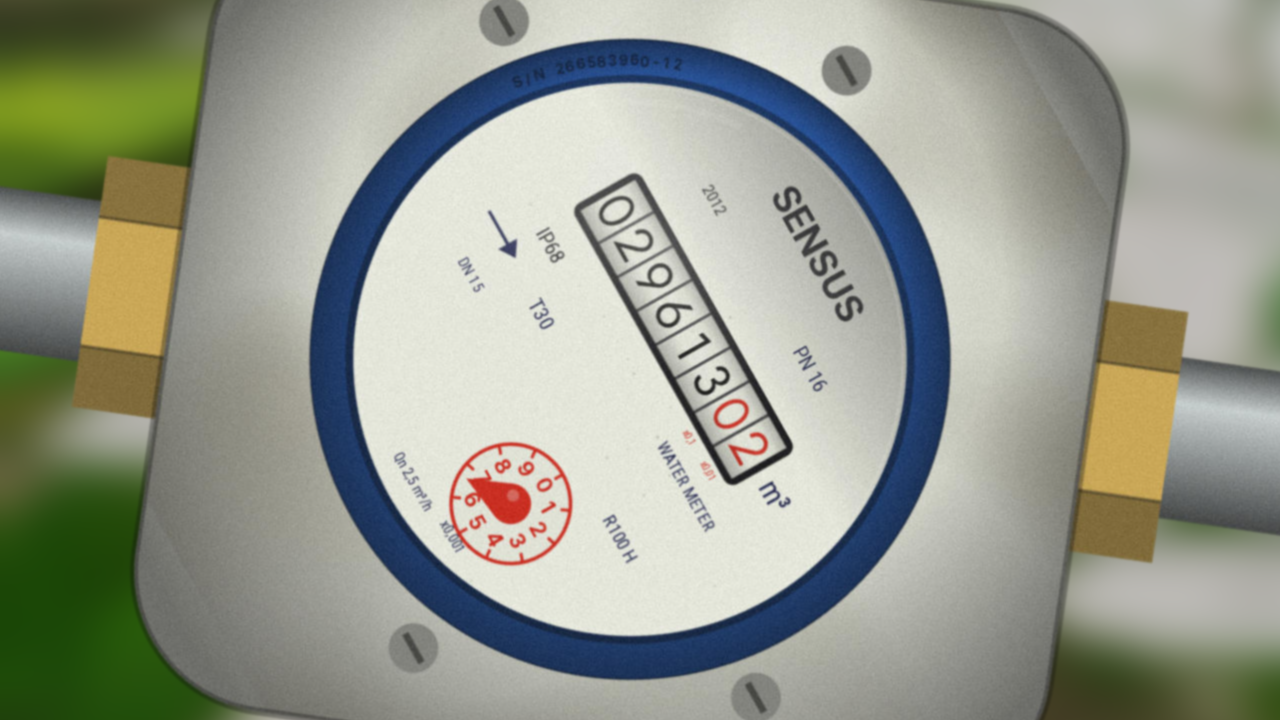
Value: 29613.026 m³
